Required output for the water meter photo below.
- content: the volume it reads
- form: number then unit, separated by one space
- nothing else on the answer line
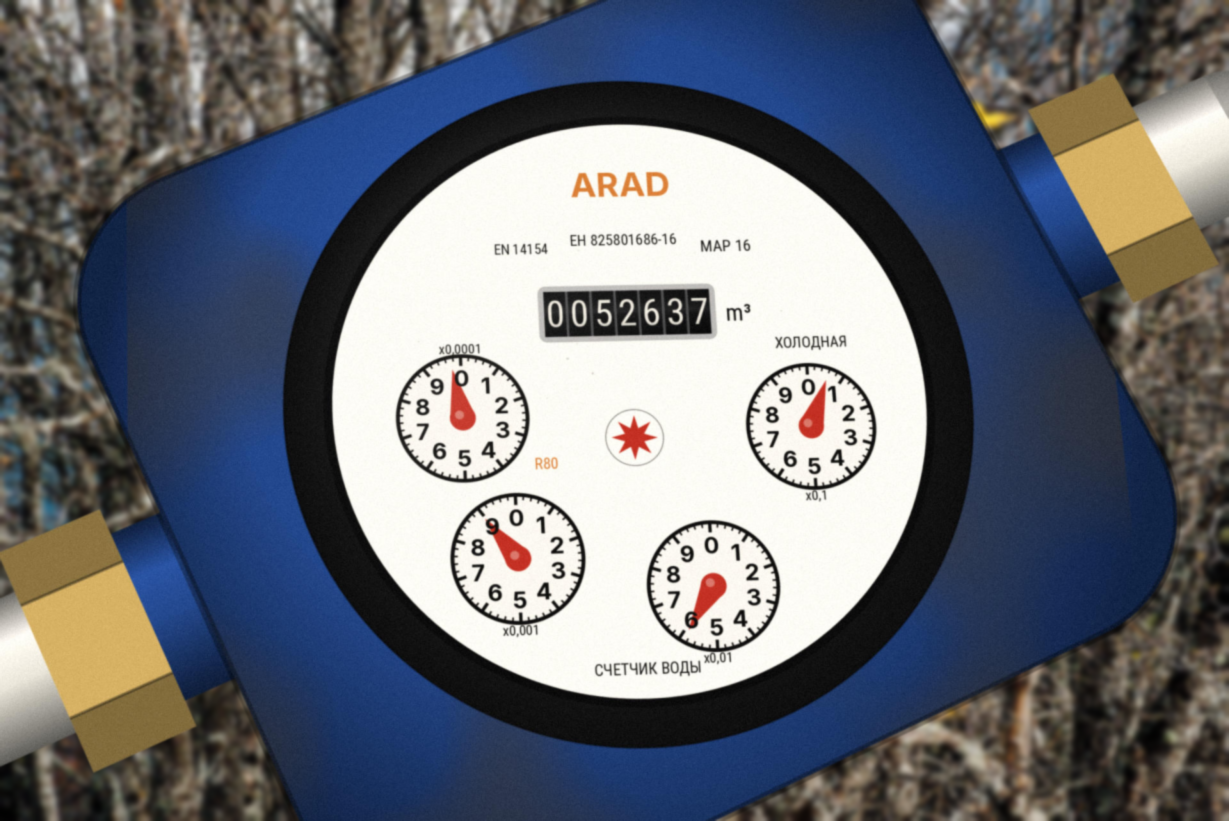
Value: 52637.0589 m³
